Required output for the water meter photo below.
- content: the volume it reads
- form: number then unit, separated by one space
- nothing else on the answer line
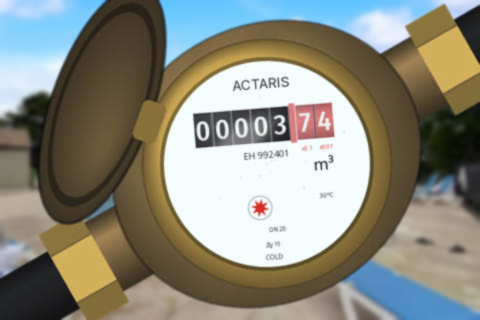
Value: 3.74 m³
